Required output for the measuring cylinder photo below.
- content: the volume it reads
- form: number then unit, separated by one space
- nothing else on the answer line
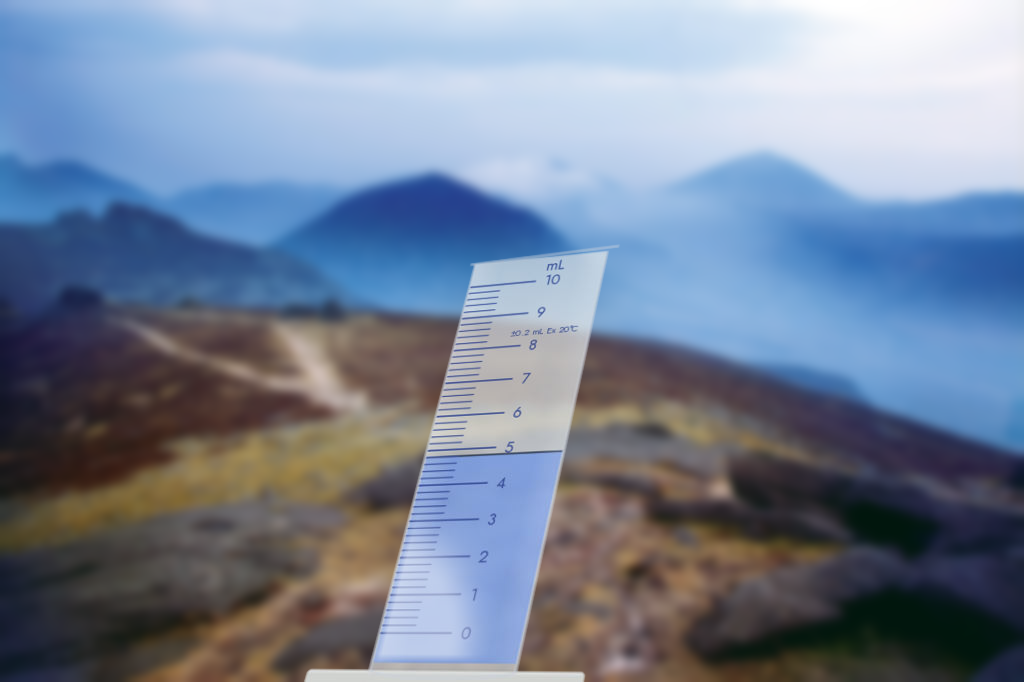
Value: 4.8 mL
